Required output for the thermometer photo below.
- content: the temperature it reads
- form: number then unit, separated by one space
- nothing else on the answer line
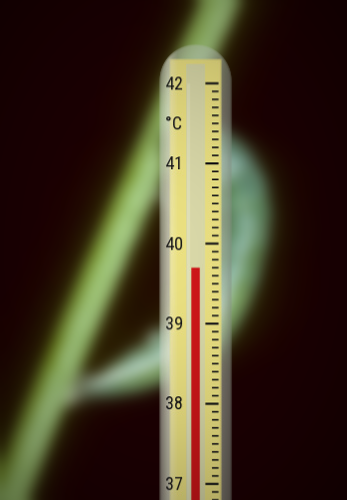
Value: 39.7 °C
